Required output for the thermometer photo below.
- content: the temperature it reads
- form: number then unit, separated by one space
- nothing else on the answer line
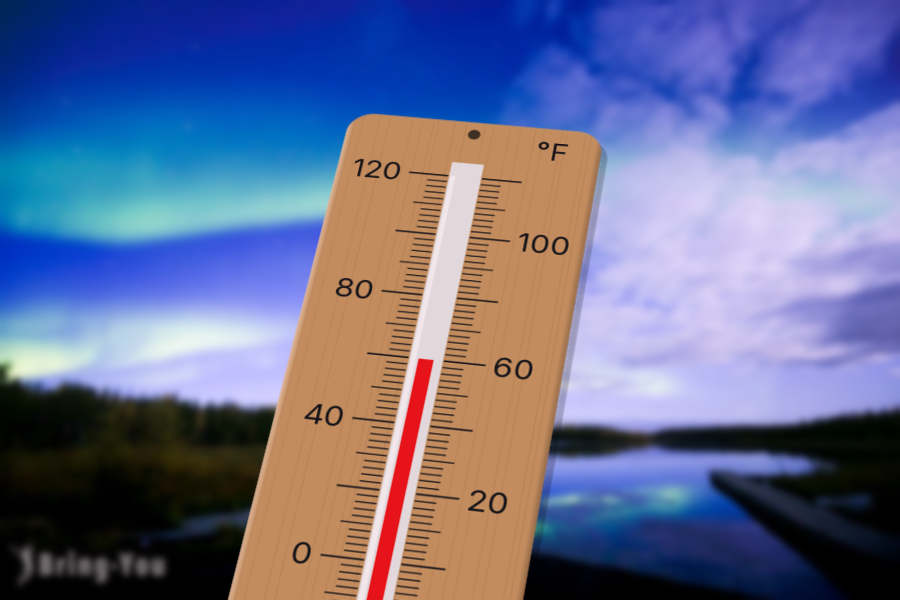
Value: 60 °F
